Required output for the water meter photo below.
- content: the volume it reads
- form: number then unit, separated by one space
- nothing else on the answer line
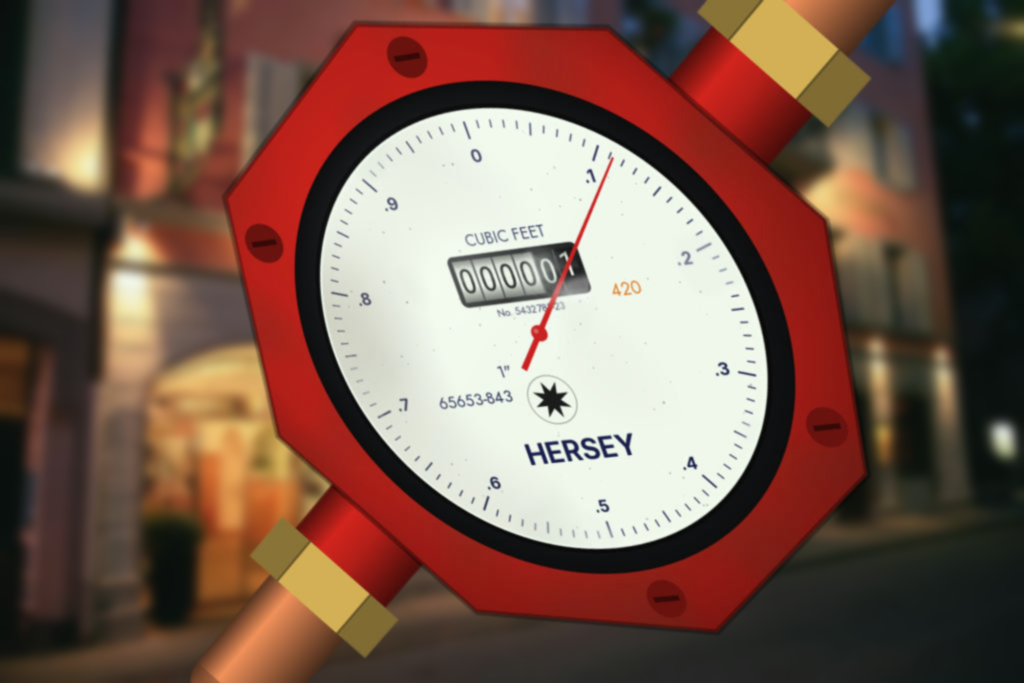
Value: 1.11 ft³
